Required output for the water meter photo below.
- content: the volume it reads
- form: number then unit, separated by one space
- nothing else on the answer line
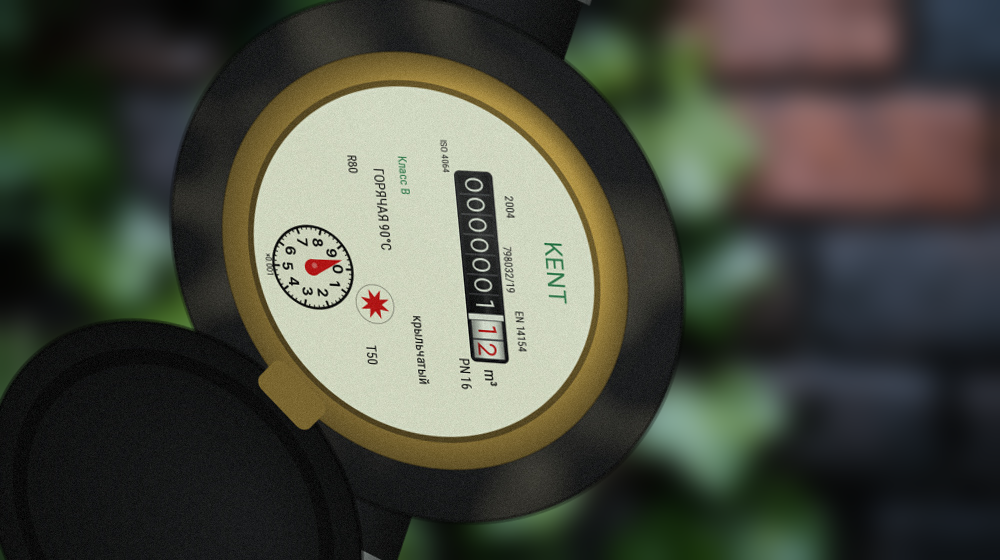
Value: 1.119 m³
